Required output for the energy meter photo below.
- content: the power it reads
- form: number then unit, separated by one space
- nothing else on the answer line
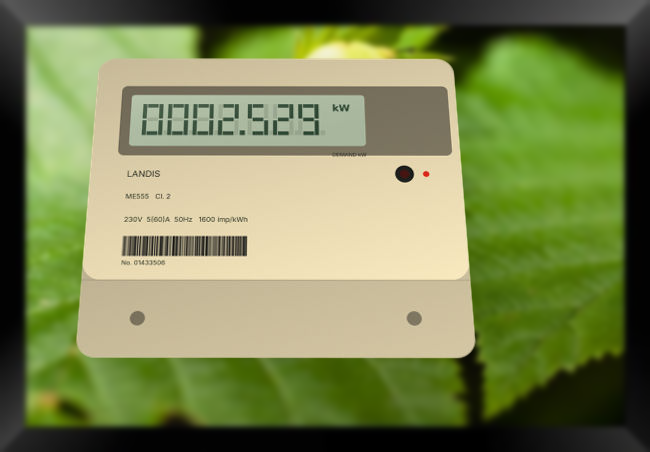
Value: 2.529 kW
